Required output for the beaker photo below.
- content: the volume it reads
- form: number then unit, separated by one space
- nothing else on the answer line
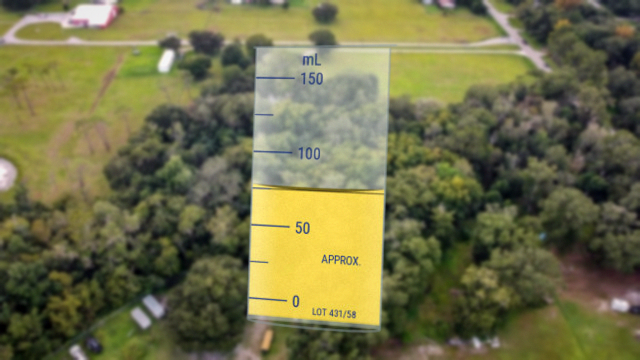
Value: 75 mL
